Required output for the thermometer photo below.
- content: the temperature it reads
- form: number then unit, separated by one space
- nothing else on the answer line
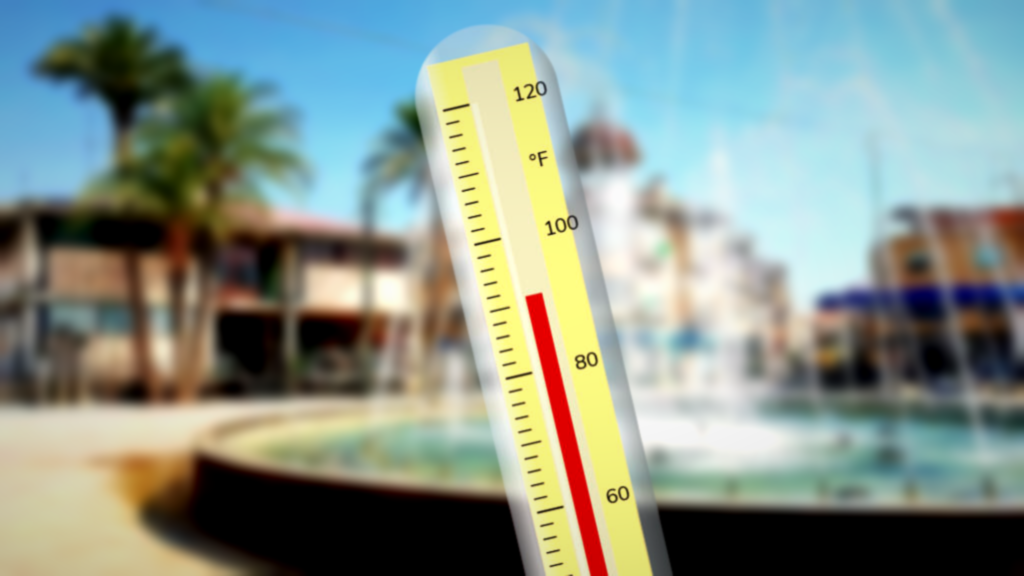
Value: 91 °F
